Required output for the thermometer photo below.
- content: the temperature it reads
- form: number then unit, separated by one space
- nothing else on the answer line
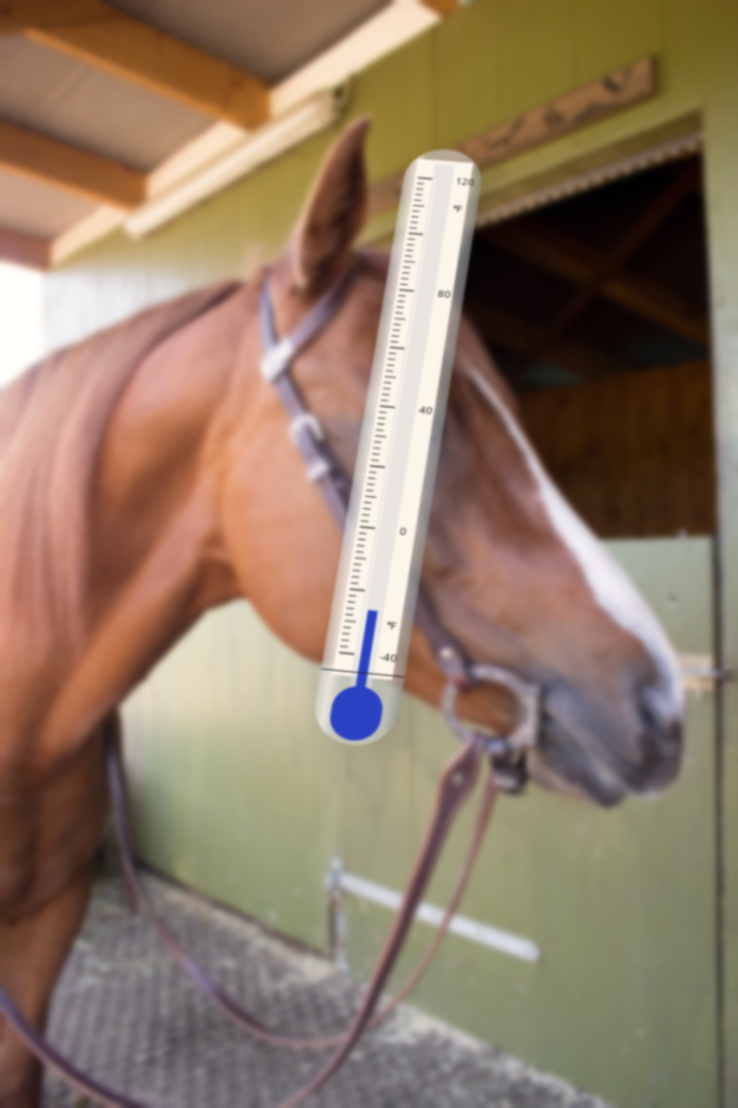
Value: -26 °F
